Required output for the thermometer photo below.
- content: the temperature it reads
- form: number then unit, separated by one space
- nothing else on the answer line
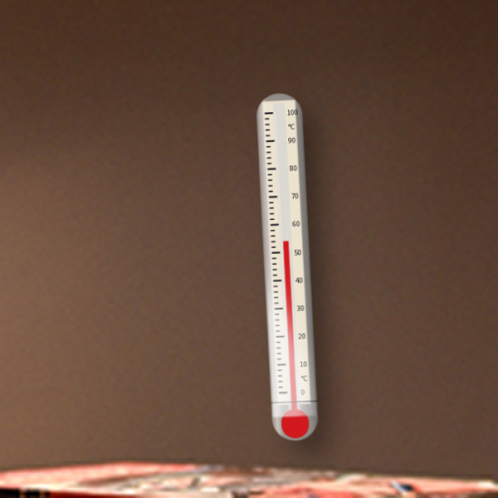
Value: 54 °C
